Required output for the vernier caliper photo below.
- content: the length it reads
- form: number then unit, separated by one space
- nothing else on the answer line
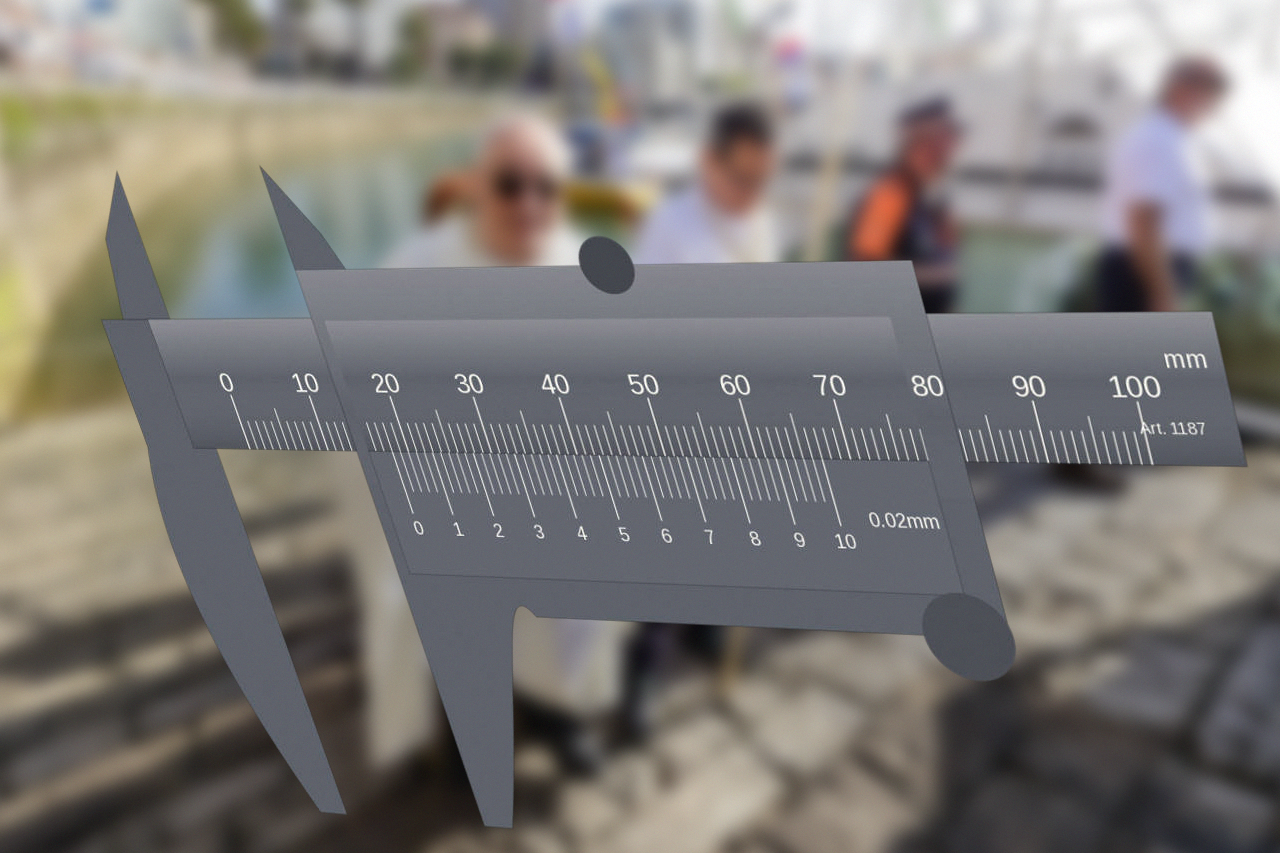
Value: 18.0 mm
